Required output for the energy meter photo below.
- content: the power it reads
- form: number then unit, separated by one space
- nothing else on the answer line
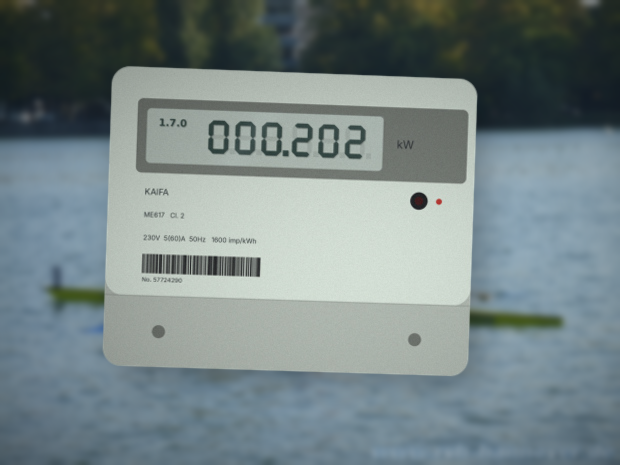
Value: 0.202 kW
